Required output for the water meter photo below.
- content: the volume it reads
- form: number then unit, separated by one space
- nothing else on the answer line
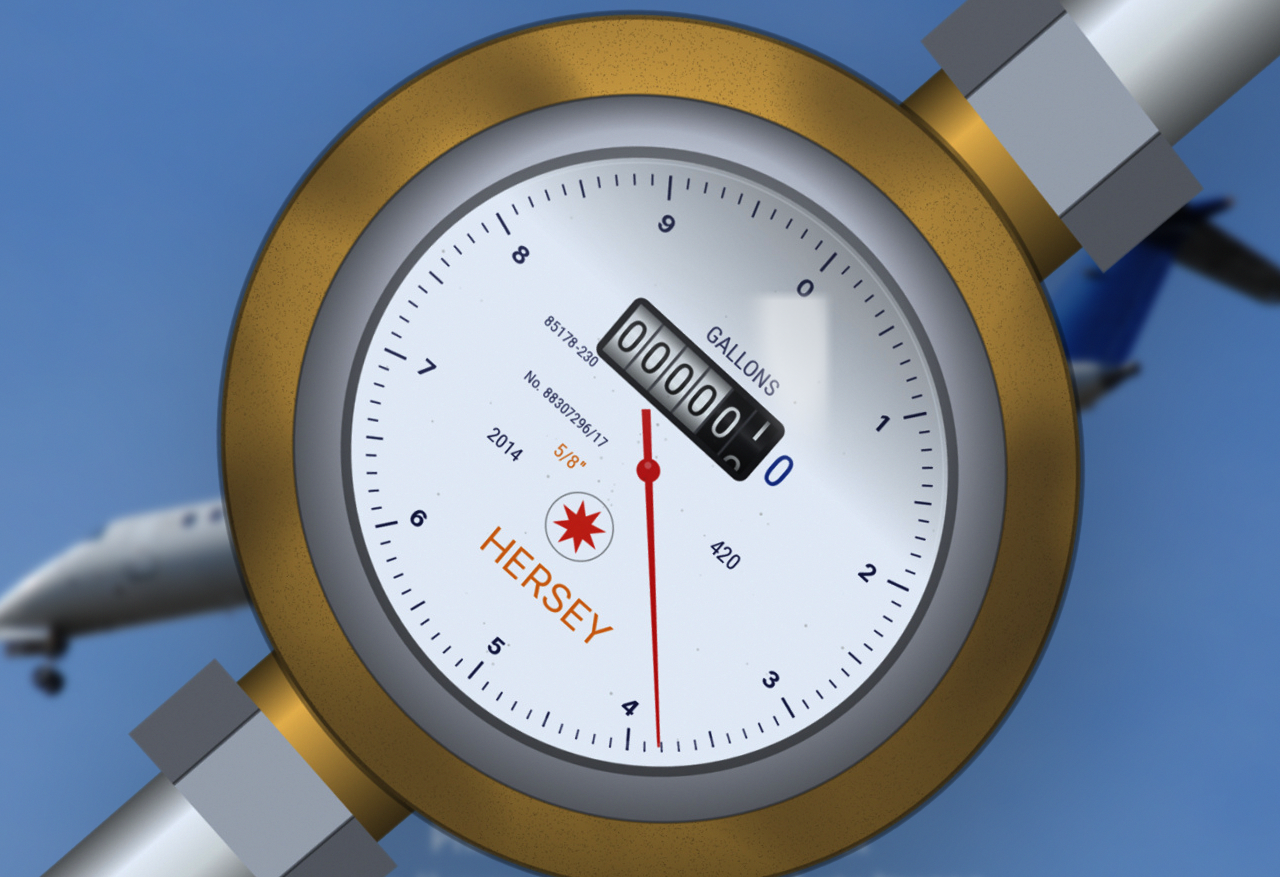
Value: 13.8 gal
